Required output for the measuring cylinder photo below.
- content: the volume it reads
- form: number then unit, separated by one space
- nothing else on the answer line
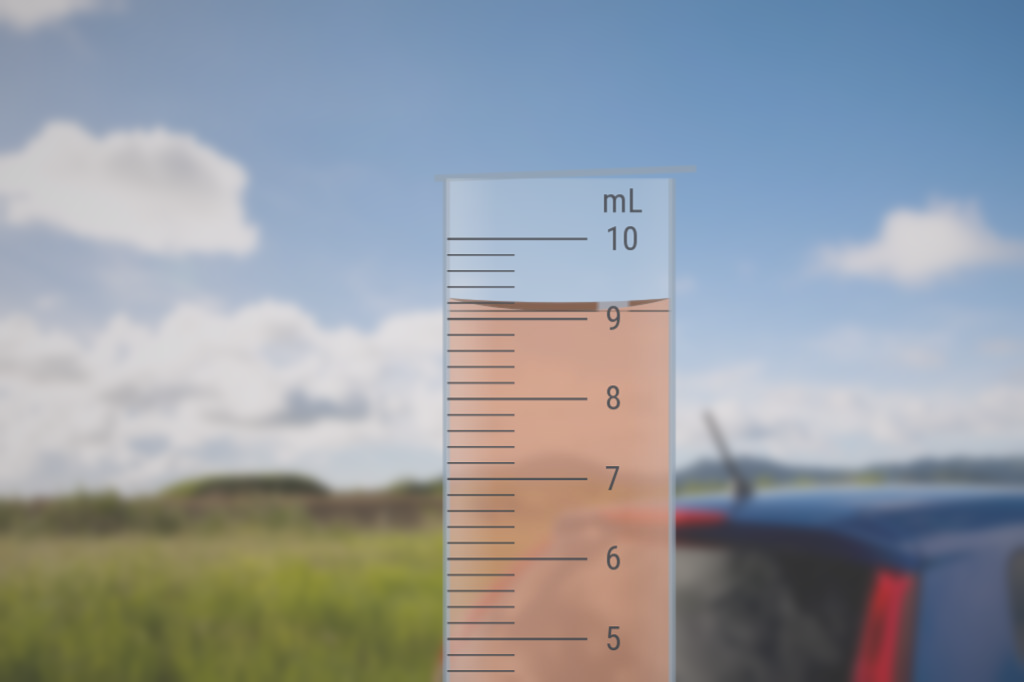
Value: 9.1 mL
